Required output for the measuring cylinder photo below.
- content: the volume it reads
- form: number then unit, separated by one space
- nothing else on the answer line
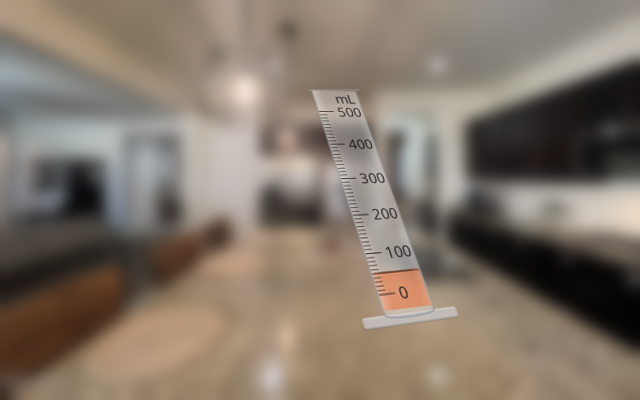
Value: 50 mL
